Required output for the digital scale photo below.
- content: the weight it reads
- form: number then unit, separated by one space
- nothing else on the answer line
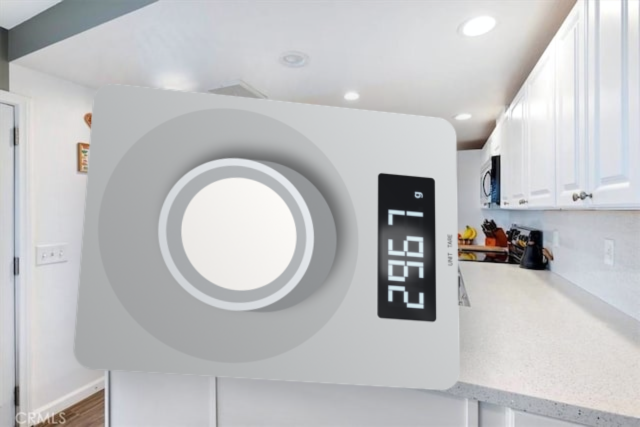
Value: 2967 g
